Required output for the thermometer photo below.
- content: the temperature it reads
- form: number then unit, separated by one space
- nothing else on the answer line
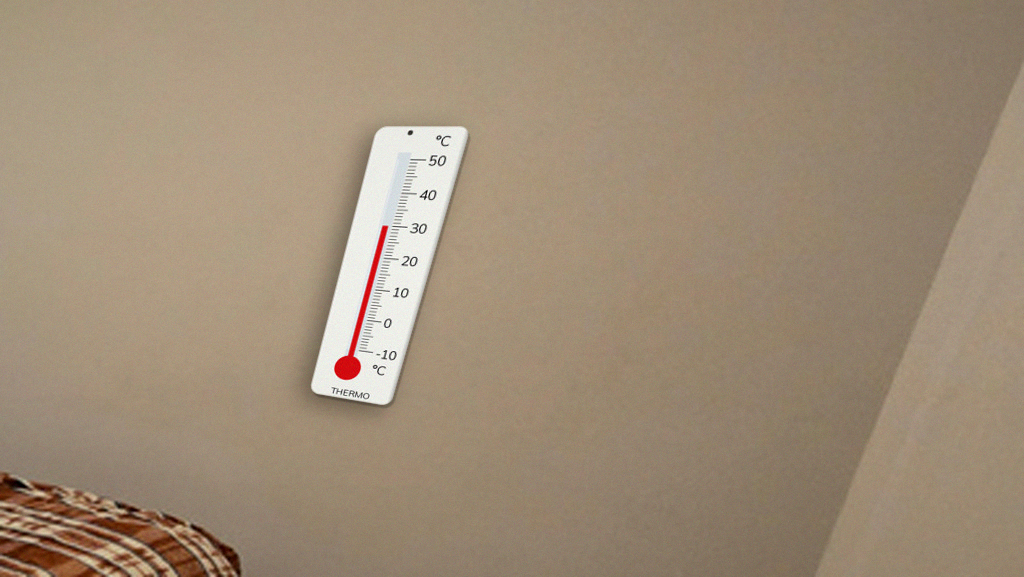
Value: 30 °C
